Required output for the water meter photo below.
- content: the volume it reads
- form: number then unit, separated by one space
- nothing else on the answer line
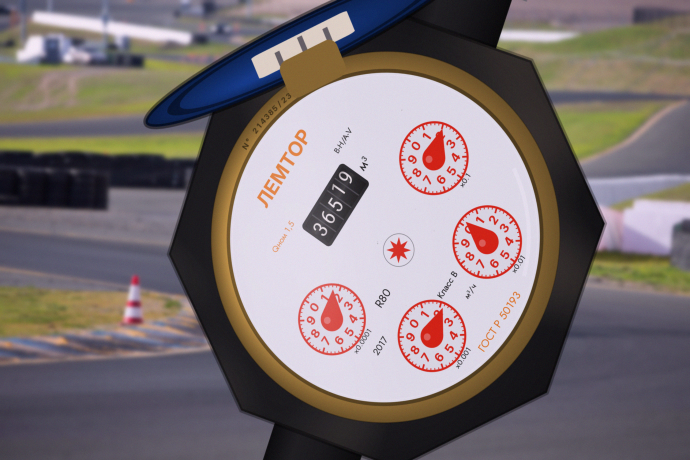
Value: 36519.2021 m³
